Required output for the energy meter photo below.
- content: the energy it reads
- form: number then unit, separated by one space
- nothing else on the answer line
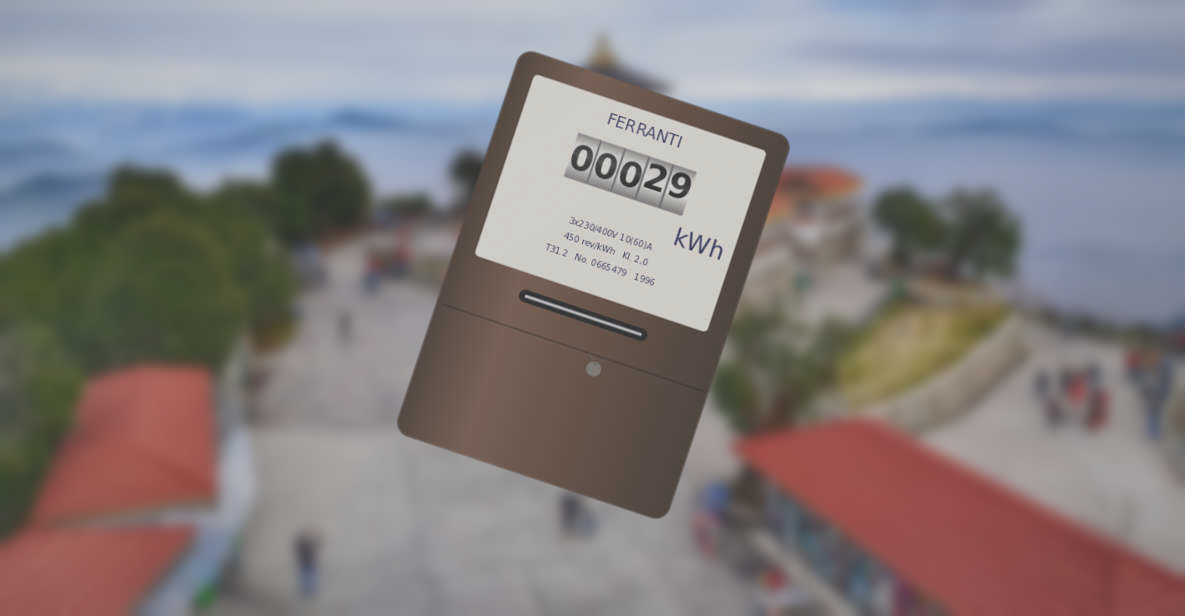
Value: 29 kWh
